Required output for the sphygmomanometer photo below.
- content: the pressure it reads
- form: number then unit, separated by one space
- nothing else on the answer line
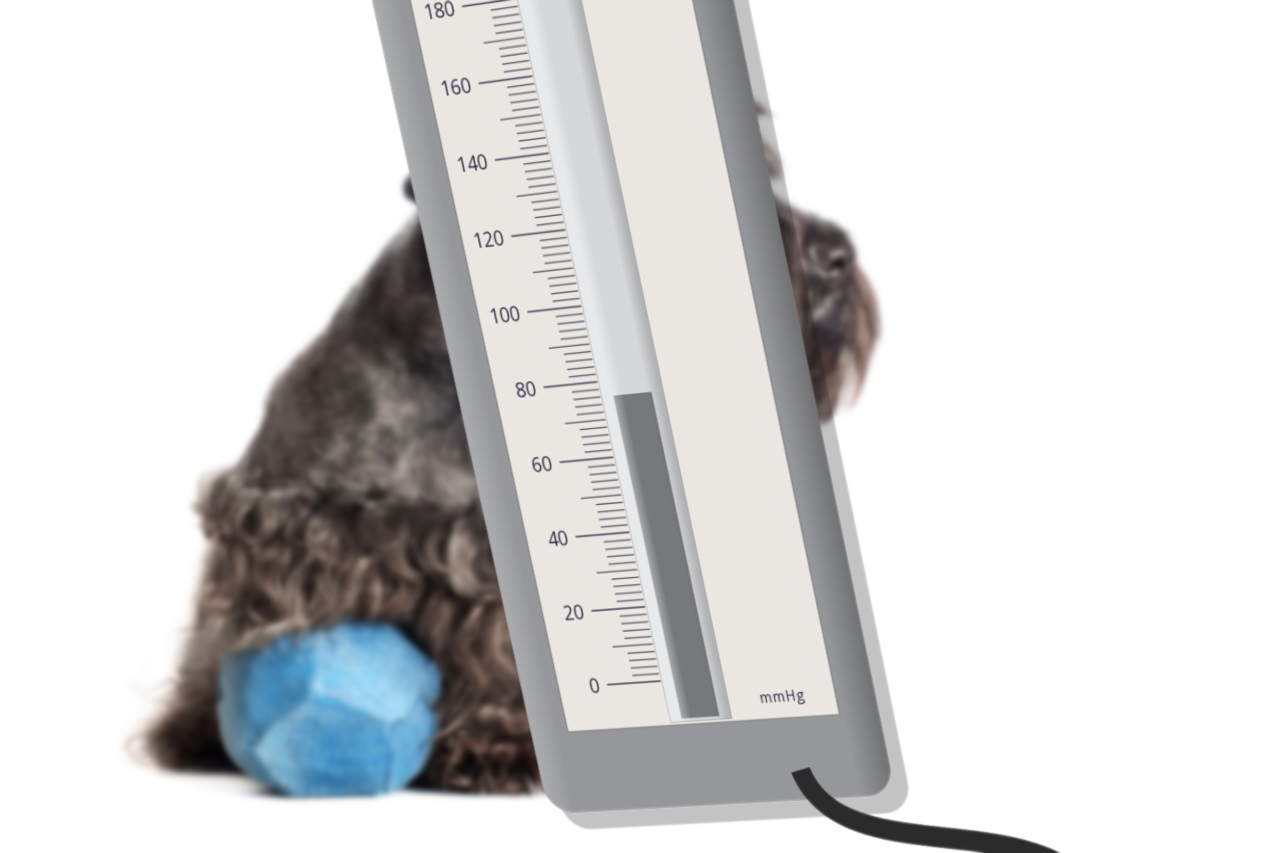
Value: 76 mmHg
